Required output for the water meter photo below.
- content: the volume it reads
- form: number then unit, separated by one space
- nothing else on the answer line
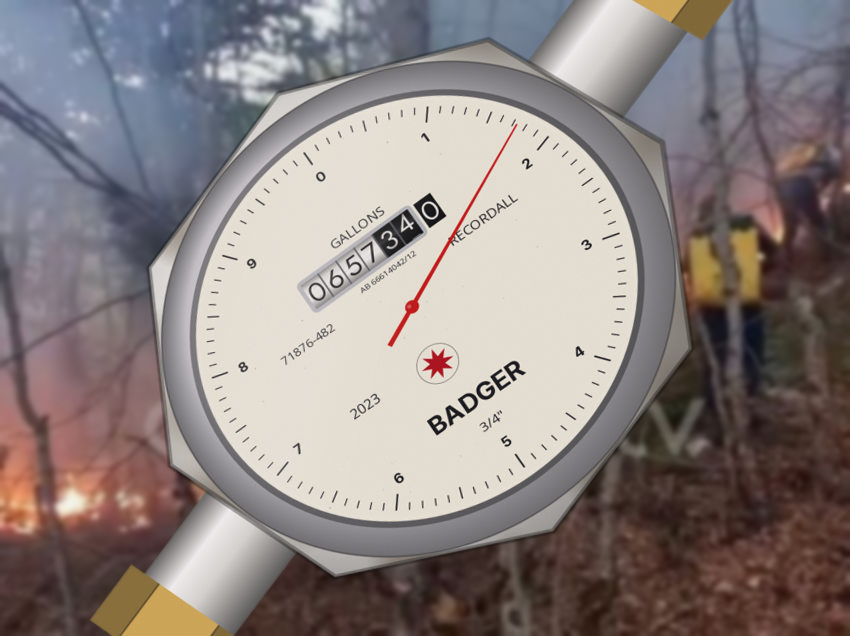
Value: 657341.7 gal
